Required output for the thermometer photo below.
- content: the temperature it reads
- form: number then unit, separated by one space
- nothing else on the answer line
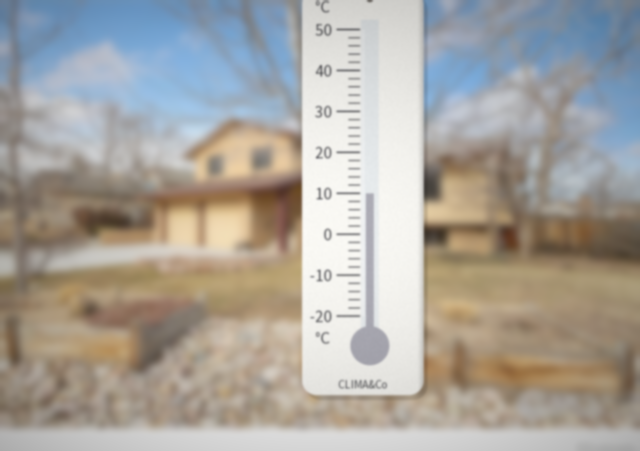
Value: 10 °C
